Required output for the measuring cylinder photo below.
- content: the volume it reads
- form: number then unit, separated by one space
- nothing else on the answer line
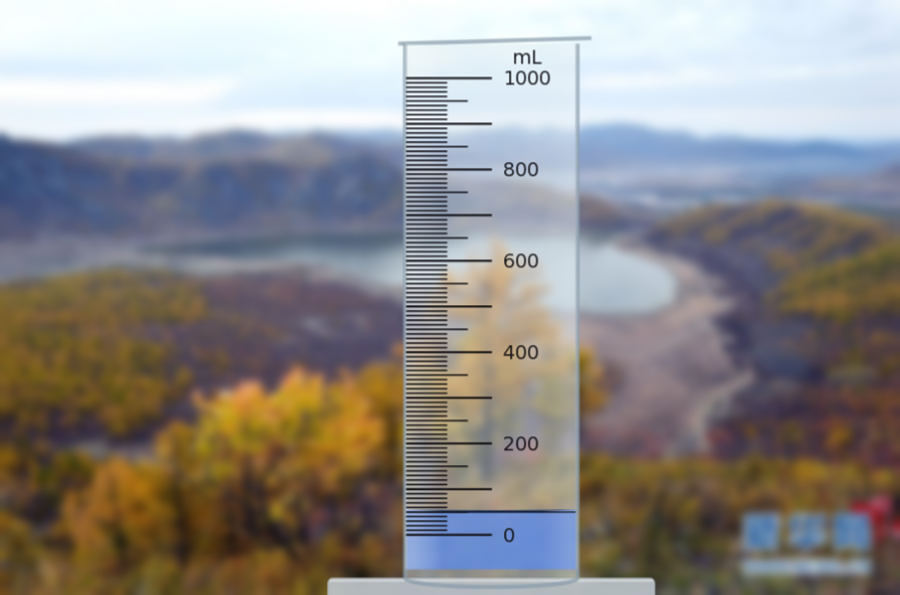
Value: 50 mL
